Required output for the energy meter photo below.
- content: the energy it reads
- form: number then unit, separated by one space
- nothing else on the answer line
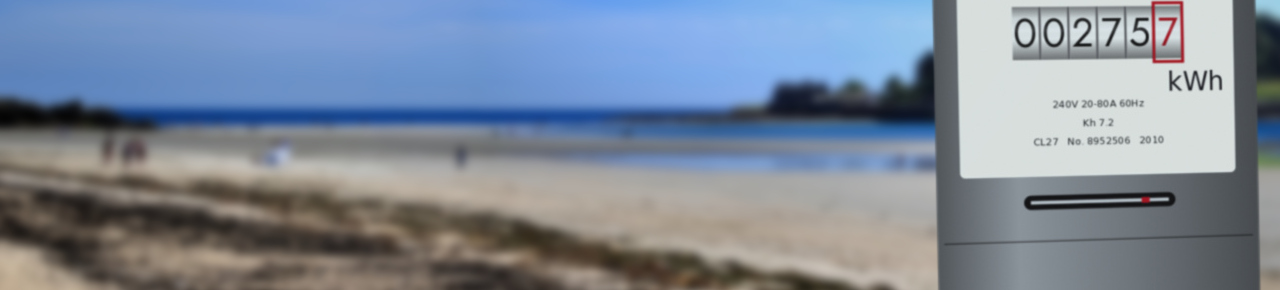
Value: 275.7 kWh
